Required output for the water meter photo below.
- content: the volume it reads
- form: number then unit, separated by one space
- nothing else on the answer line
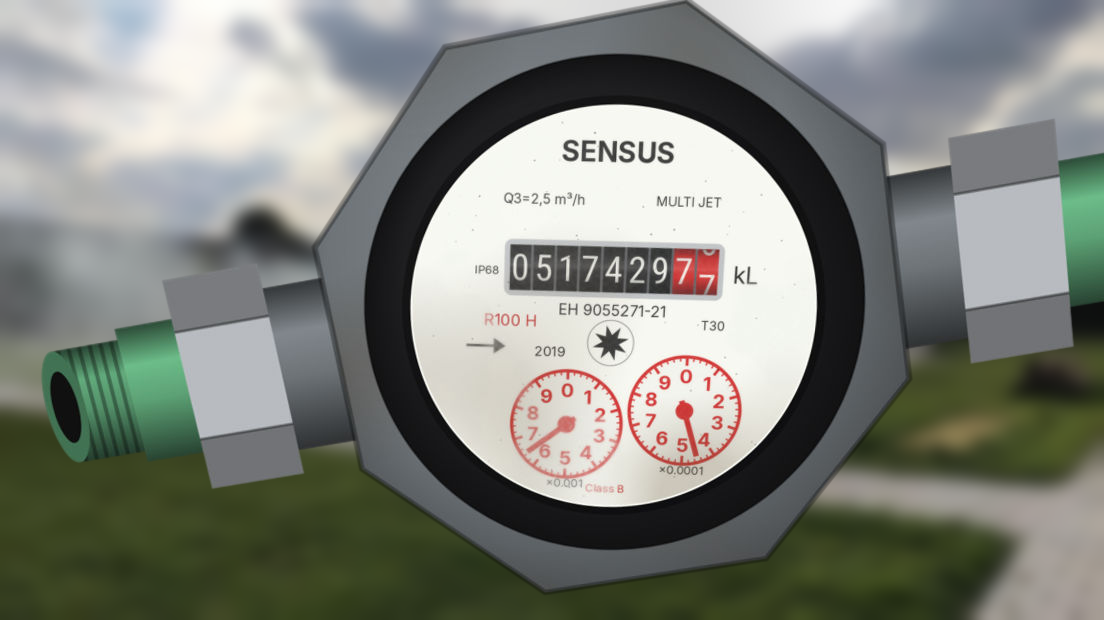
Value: 517429.7664 kL
